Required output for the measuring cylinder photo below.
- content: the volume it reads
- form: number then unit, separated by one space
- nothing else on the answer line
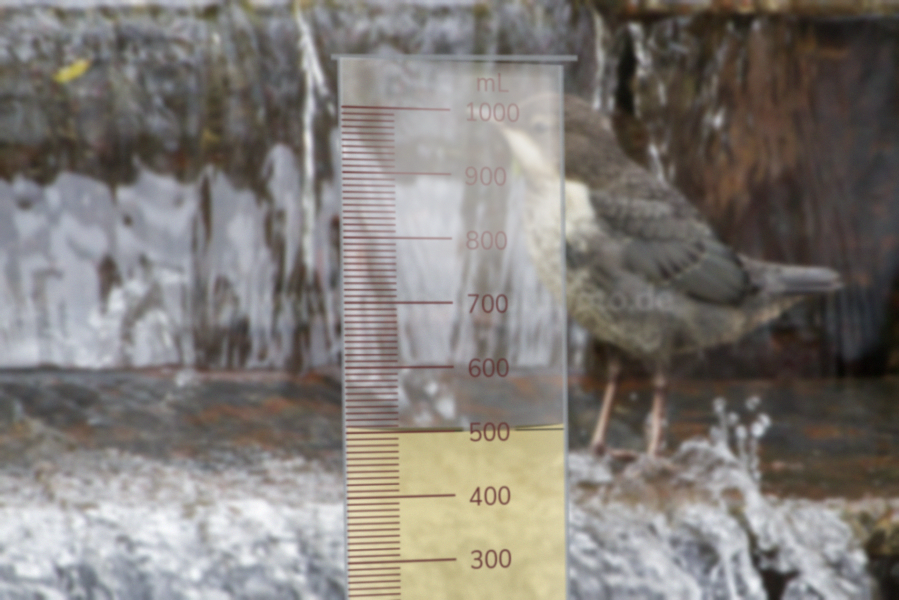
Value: 500 mL
